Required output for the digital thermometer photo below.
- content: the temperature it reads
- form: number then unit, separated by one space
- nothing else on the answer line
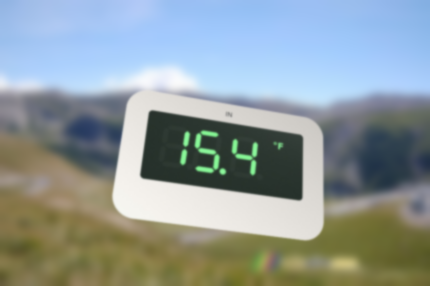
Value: 15.4 °F
